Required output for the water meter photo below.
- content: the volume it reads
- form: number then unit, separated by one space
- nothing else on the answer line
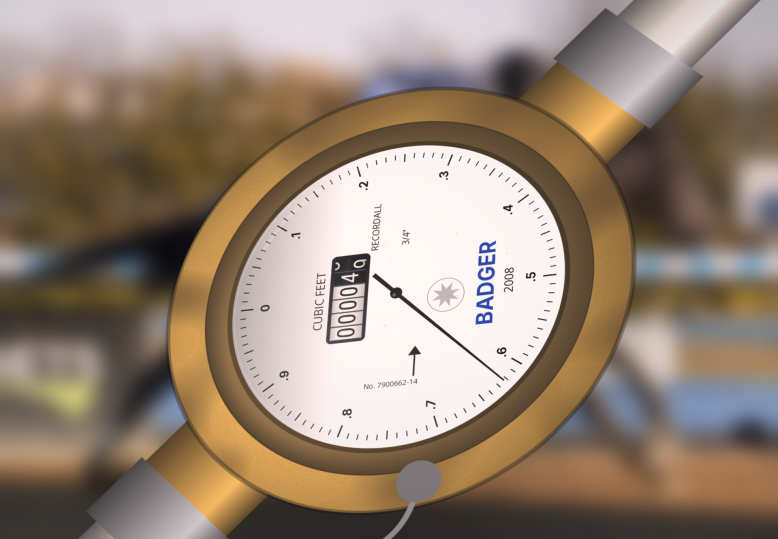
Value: 48.62 ft³
